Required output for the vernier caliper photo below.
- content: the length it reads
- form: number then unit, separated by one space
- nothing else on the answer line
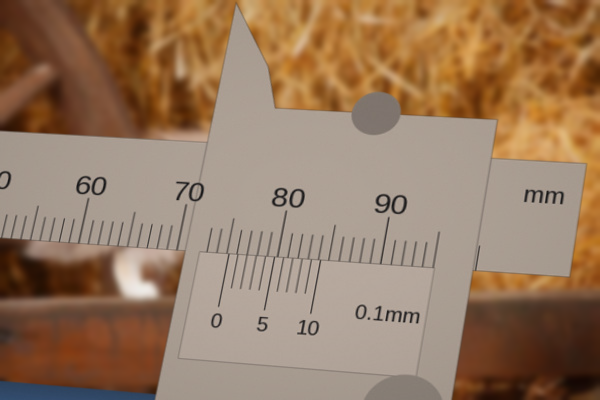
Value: 75.2 mm
